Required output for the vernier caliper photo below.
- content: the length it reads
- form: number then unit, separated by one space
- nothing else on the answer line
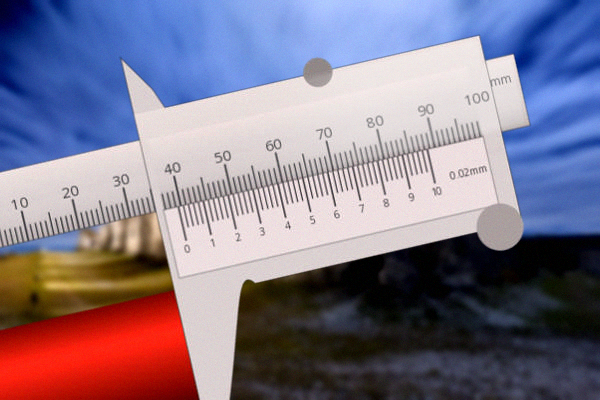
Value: 39.5 mm
